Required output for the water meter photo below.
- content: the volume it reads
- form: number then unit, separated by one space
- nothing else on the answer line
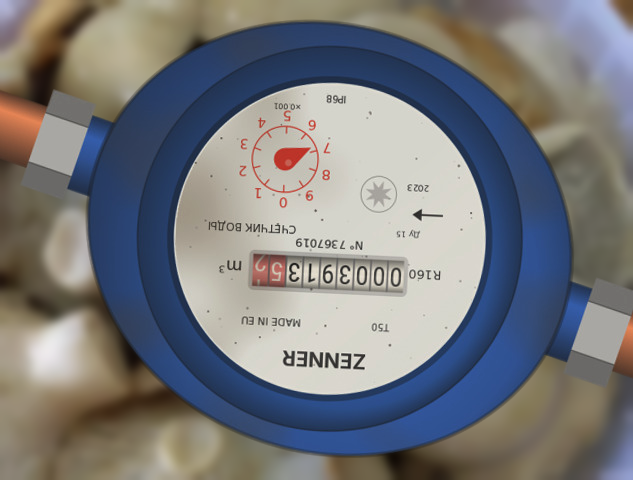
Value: 3913.516 m³
